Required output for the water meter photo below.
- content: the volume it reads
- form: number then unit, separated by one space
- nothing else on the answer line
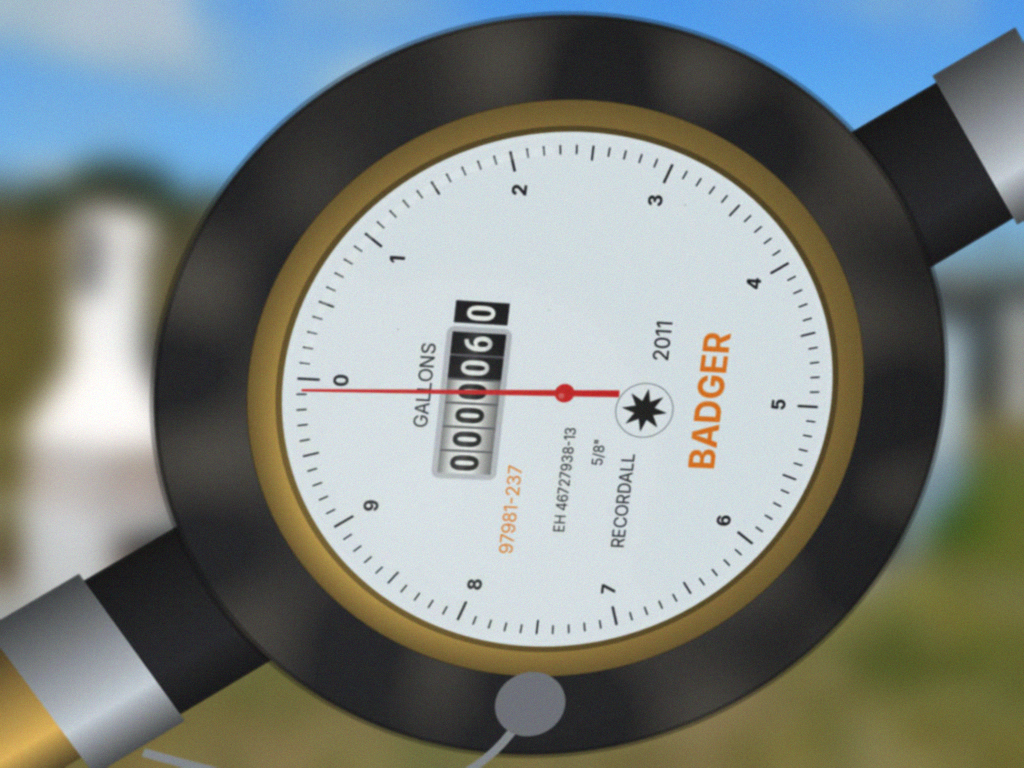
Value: 59.9 gal
